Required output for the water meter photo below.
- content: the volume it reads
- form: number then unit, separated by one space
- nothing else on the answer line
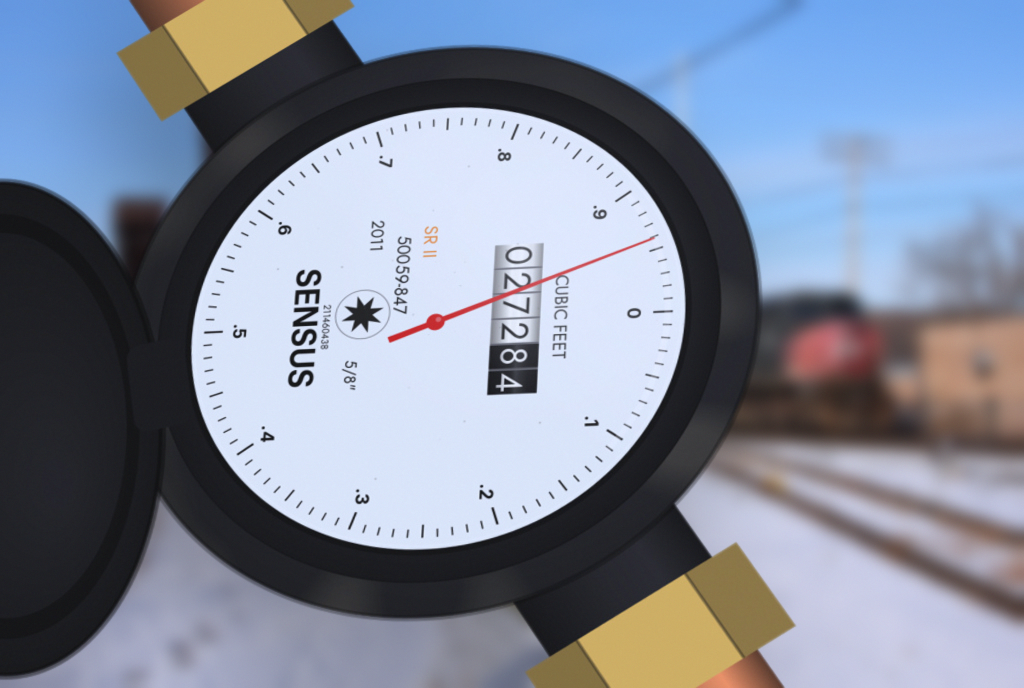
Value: 27283.94 ft³
